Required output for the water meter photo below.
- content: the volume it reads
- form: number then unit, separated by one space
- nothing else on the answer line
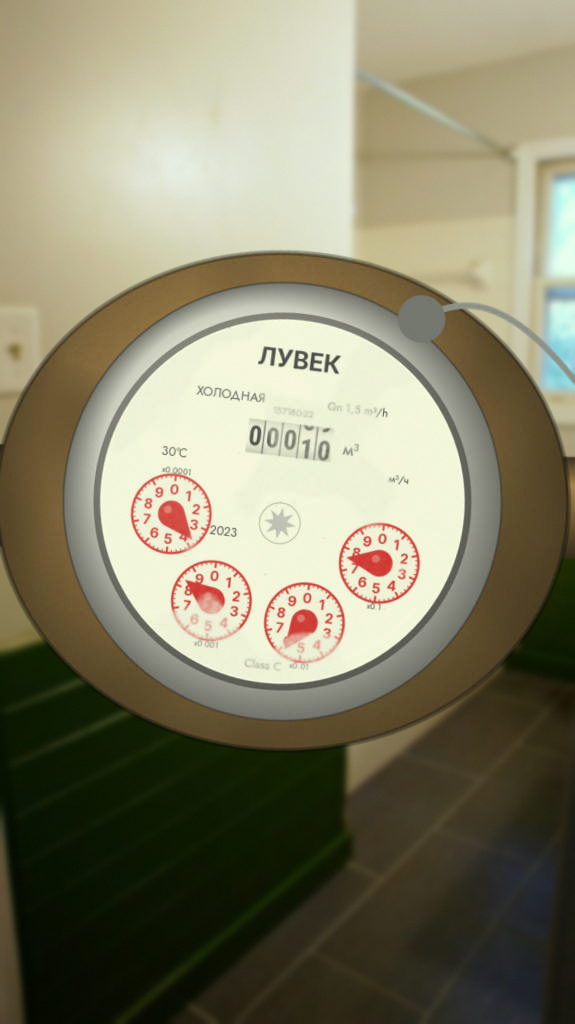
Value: 9.7583 m³
